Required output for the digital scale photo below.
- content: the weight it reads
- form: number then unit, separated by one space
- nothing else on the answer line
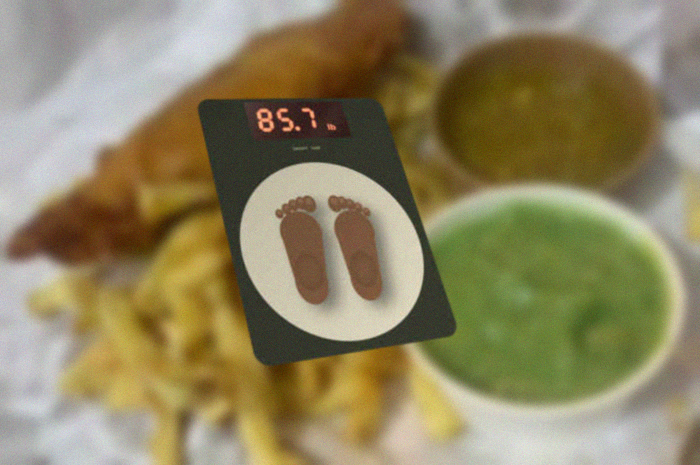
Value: 85.7 lb
